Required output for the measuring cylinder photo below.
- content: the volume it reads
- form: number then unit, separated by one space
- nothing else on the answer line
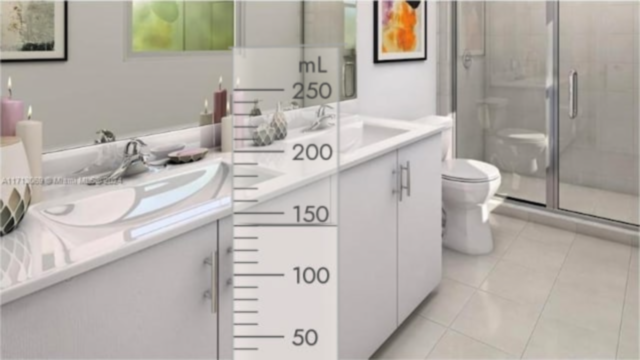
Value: 140 mL
